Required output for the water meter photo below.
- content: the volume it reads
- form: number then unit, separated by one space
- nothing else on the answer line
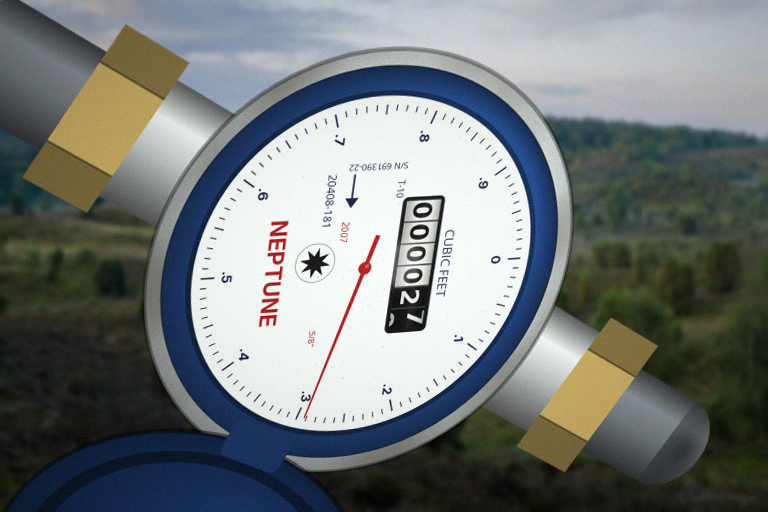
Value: 27.29 ft³
